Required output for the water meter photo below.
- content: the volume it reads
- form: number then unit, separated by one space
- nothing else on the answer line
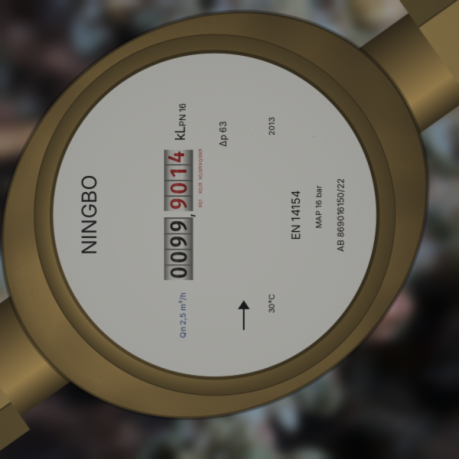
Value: 99.9014 kL
